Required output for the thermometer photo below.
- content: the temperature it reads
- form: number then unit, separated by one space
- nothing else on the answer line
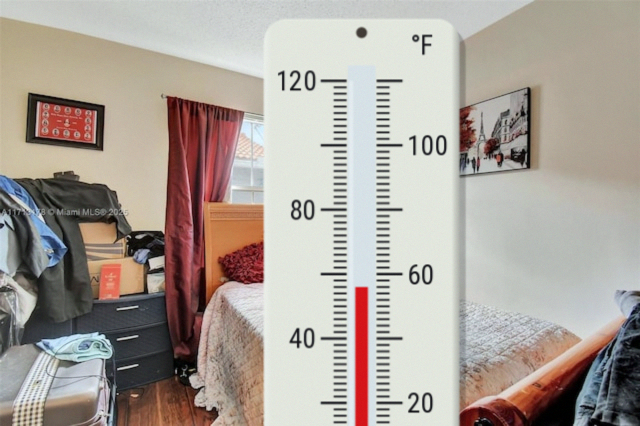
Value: 56 °F
